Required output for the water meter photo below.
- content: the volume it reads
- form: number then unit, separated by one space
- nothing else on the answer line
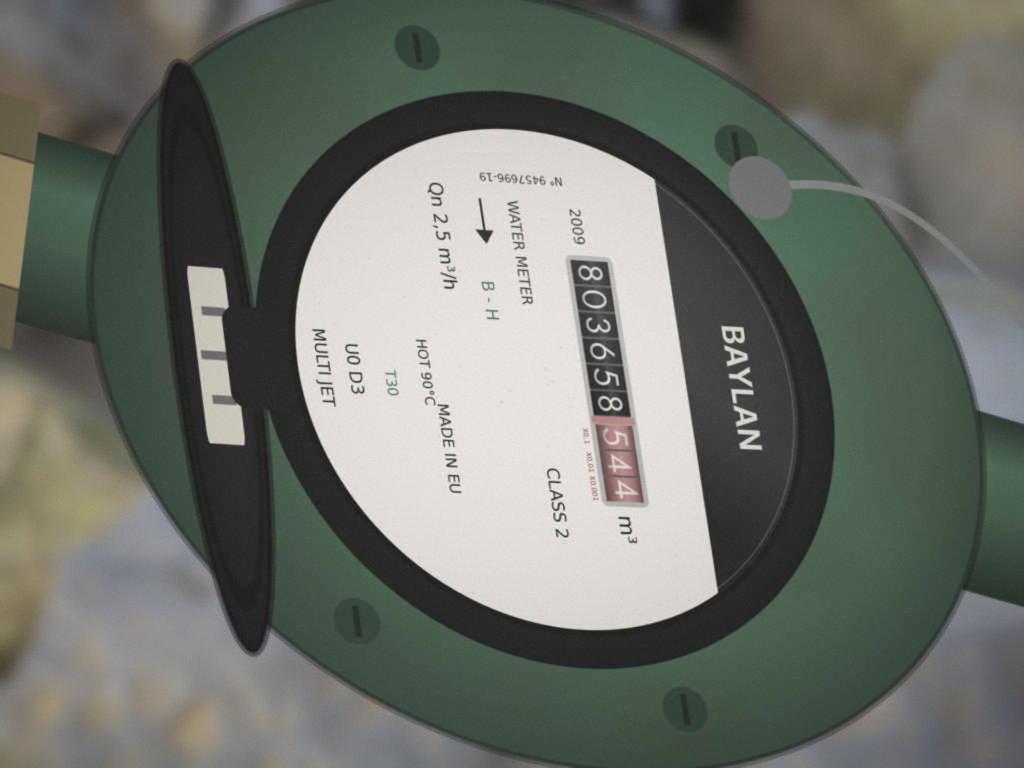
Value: 803658.544 m³
